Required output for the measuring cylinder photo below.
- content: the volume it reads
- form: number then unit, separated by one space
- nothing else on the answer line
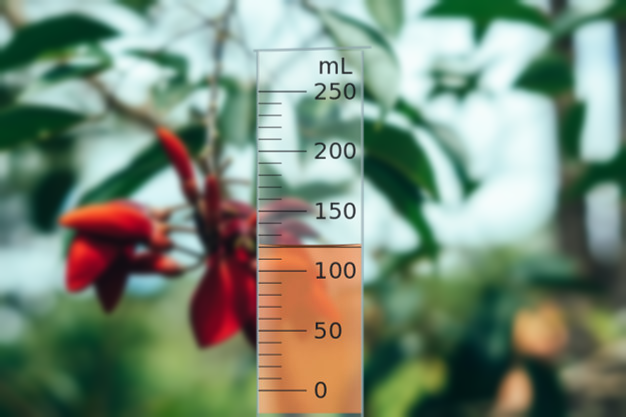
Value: 120 mL
